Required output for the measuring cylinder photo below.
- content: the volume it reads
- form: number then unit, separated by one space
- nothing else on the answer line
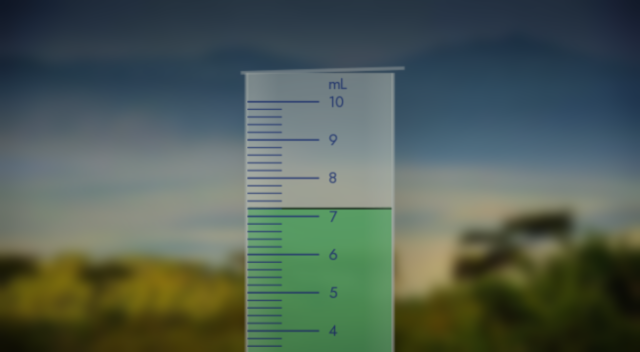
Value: 7.2 mL
